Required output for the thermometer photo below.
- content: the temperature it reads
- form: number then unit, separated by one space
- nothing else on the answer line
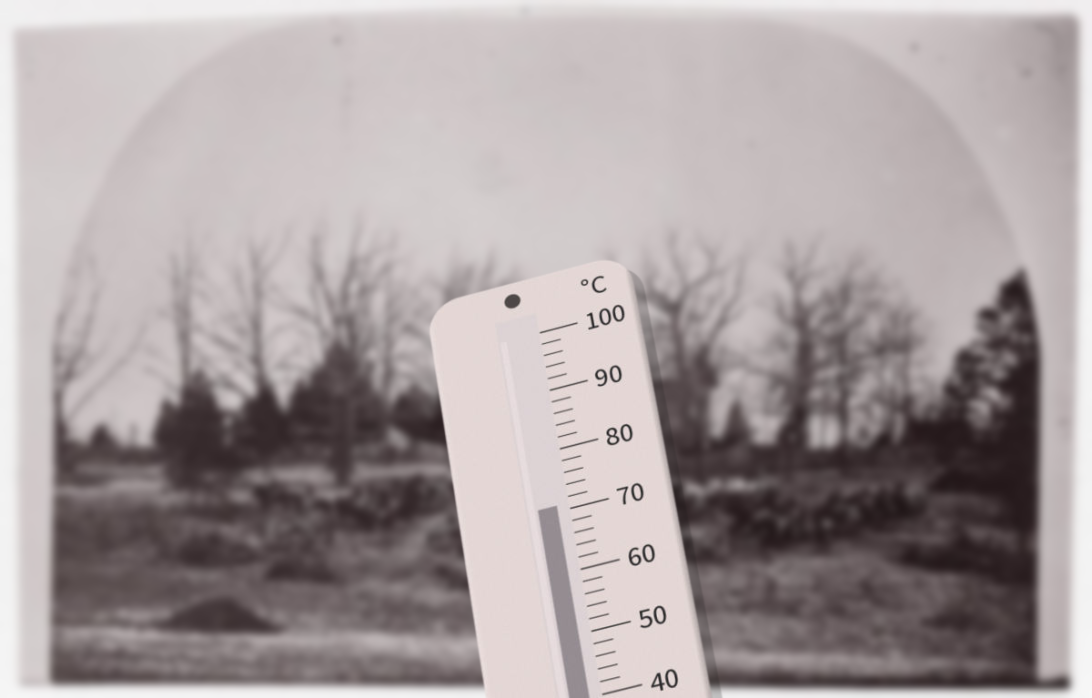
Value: 71 °C
